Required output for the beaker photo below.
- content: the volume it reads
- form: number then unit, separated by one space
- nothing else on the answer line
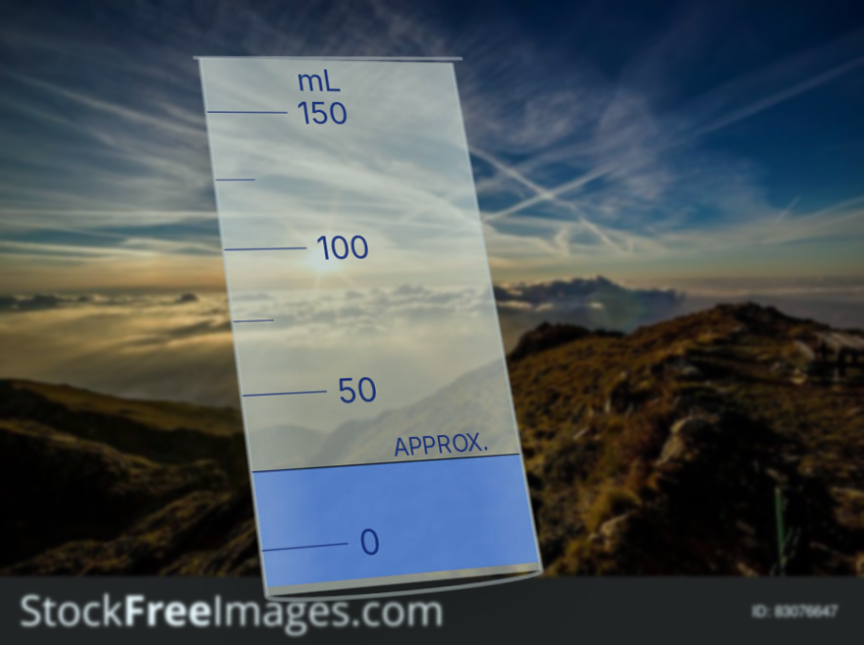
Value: 25 mL
